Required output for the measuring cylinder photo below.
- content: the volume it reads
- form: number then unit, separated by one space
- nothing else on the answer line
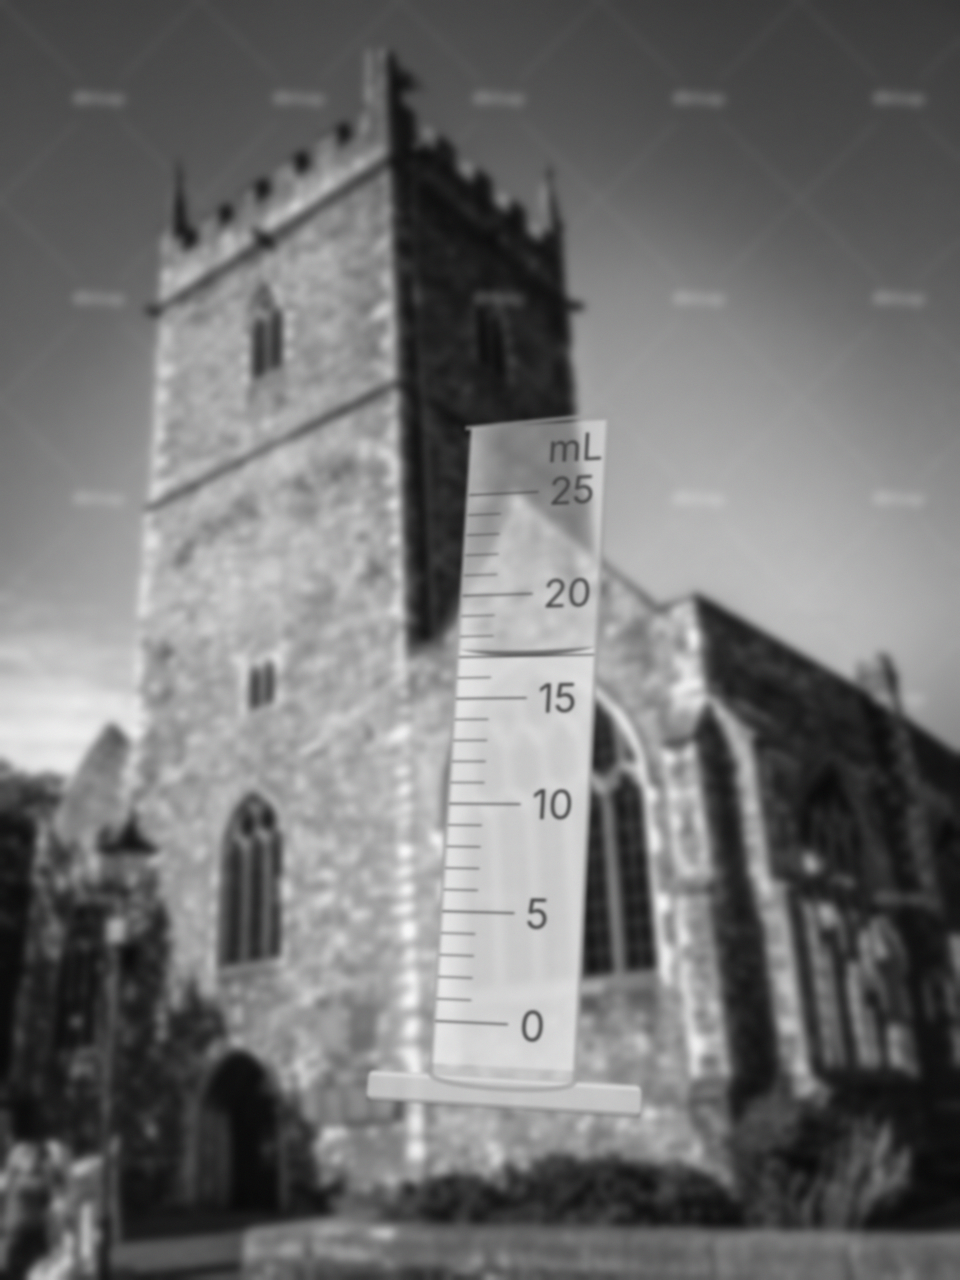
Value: 17 mL
